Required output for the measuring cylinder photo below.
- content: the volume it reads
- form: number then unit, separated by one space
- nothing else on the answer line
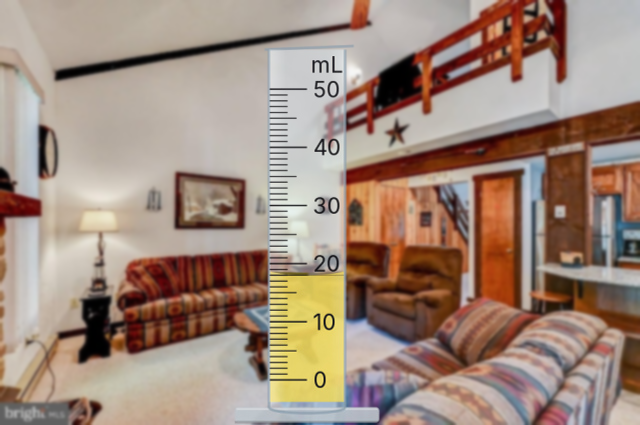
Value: 18 mL
